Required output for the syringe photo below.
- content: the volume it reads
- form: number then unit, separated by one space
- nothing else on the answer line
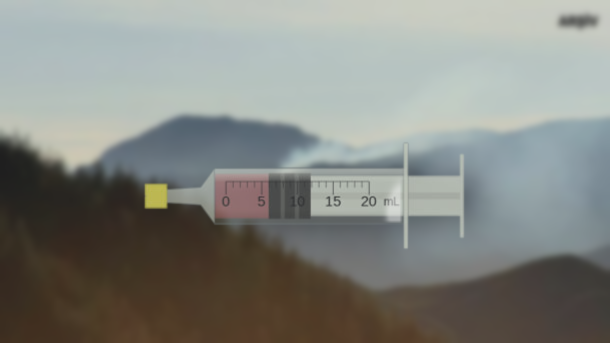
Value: 6 mL
